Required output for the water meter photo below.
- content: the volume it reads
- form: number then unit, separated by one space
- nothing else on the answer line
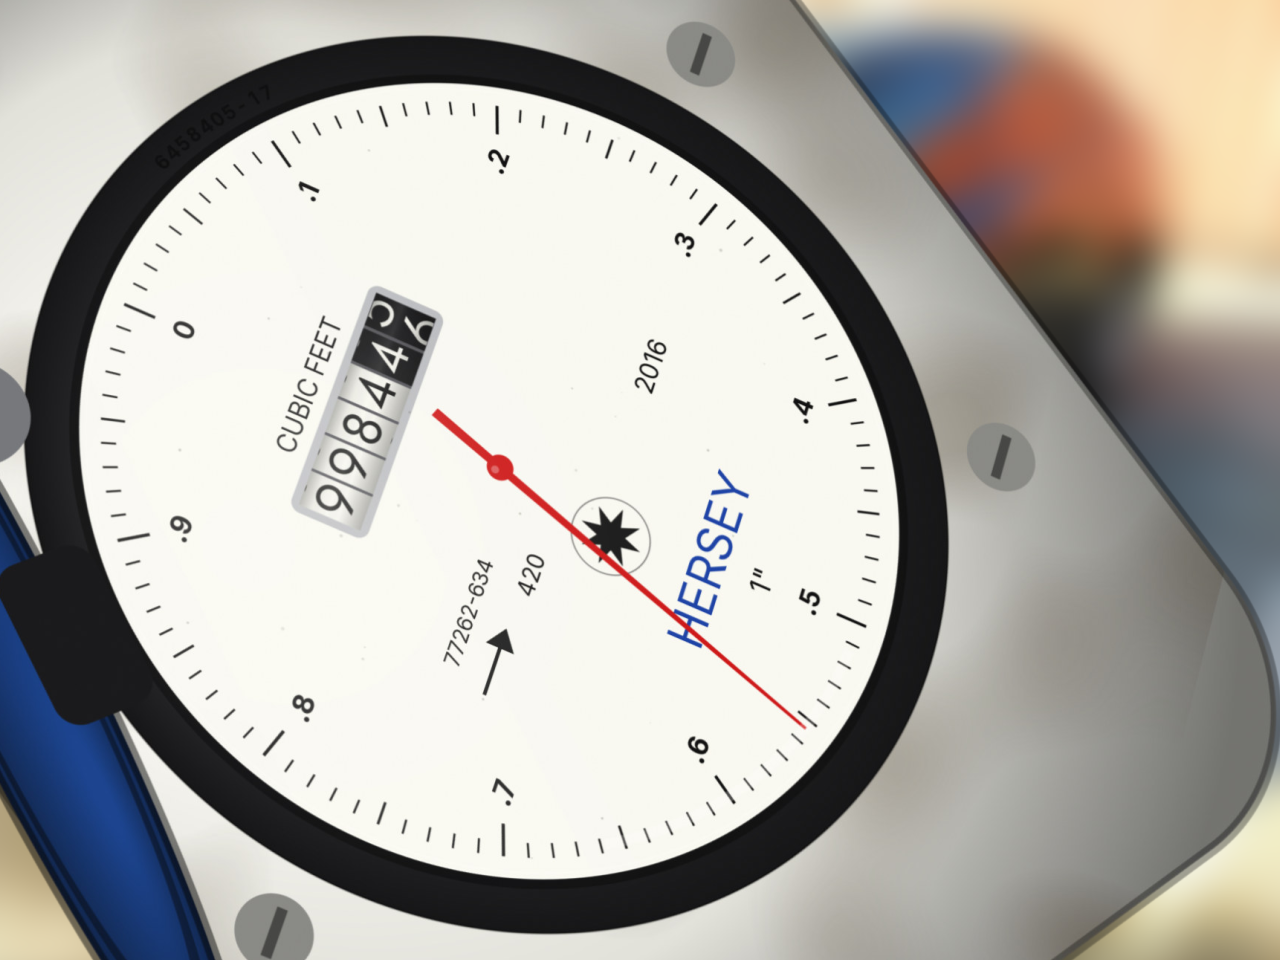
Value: 998445.55 ft³
